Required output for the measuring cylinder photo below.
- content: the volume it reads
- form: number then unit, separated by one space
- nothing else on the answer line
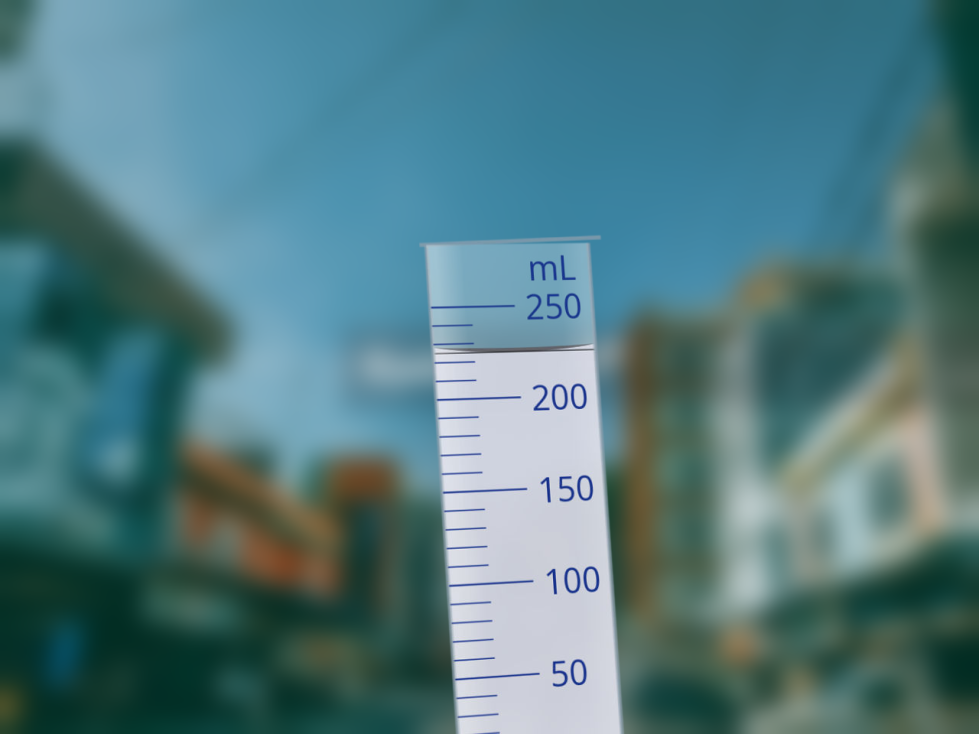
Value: 225 mL
